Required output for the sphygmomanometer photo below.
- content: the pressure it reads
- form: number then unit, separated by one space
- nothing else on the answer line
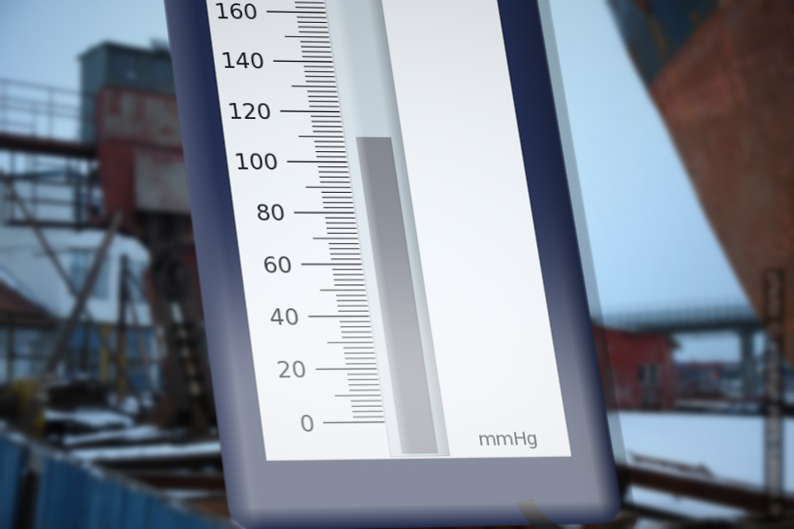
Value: 110 mmHg
